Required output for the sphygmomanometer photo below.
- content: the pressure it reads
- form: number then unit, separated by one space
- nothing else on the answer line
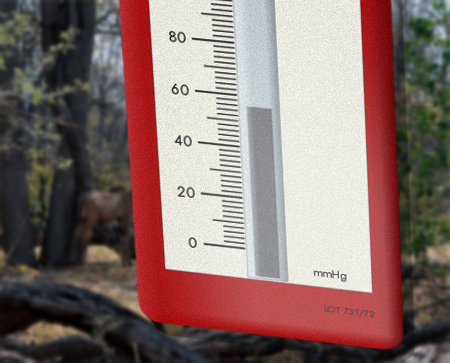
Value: 56 mmHg
